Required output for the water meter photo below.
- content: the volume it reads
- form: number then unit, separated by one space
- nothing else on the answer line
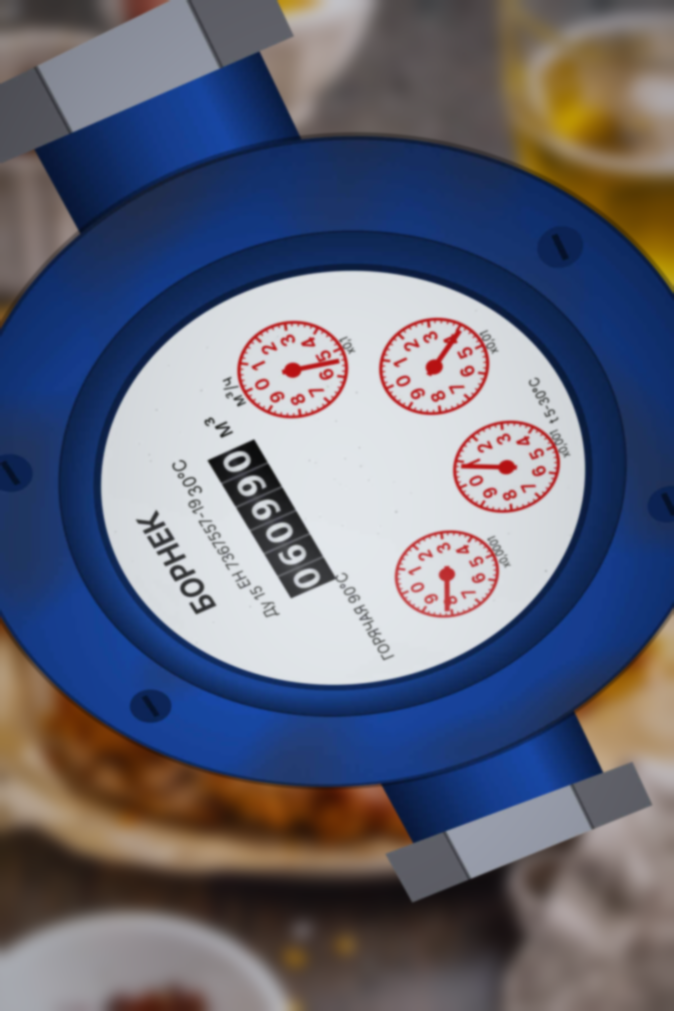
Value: 60990.5408 m³
